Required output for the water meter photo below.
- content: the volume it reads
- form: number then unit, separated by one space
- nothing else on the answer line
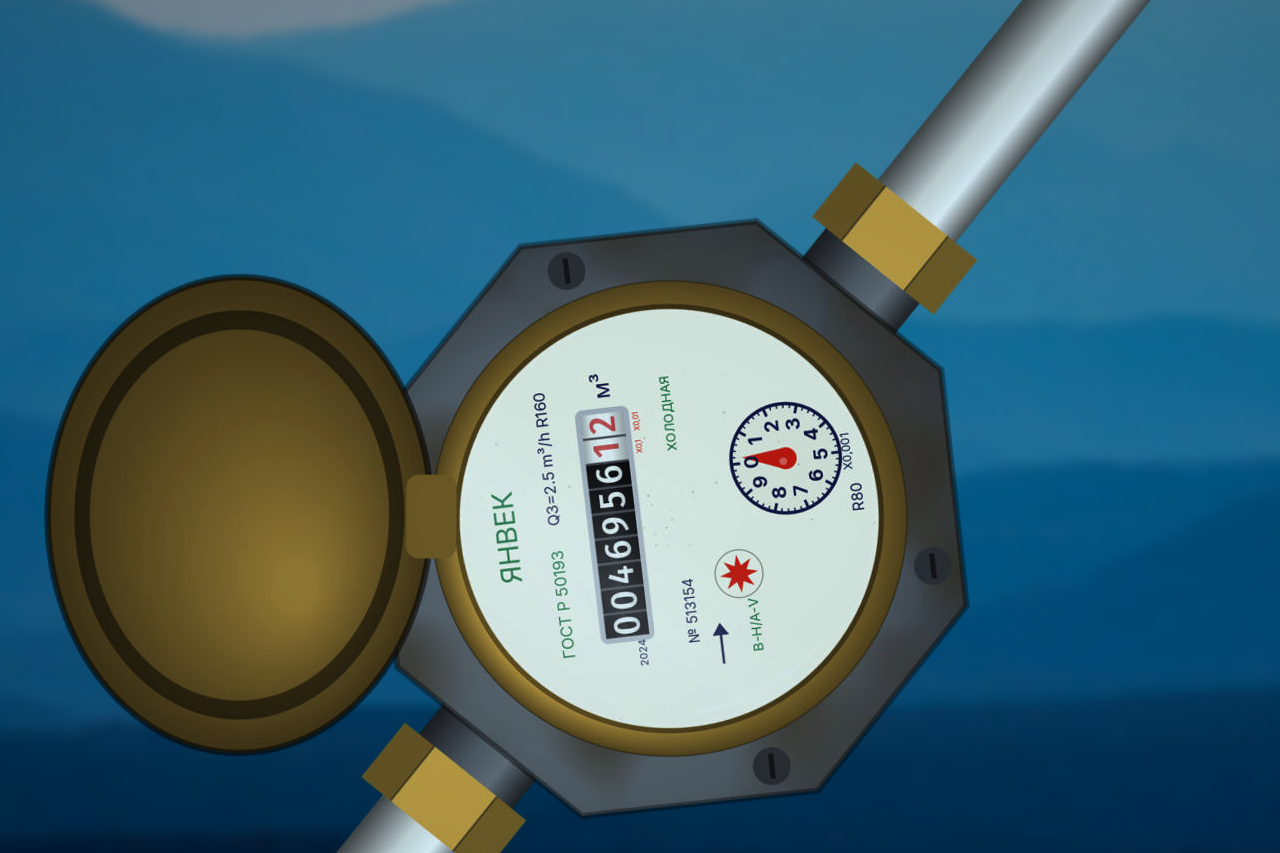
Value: 46956.120 m³
